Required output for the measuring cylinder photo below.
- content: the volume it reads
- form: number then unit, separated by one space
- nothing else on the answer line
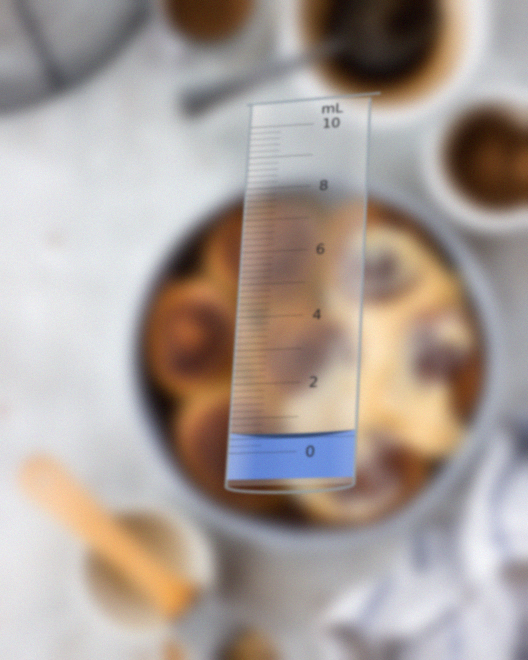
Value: 0.4 mL
